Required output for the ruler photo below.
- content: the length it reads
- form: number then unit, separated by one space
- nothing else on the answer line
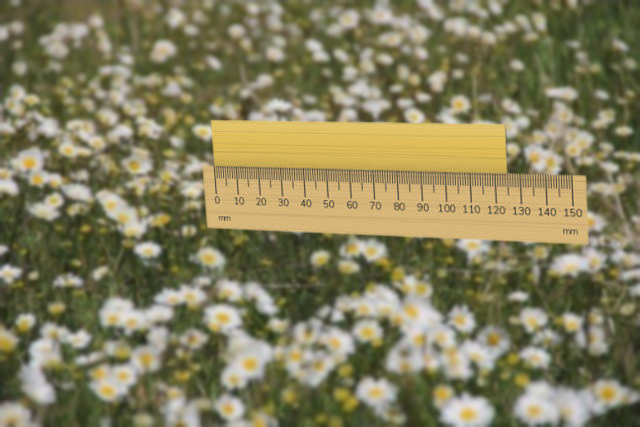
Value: 125 mm
